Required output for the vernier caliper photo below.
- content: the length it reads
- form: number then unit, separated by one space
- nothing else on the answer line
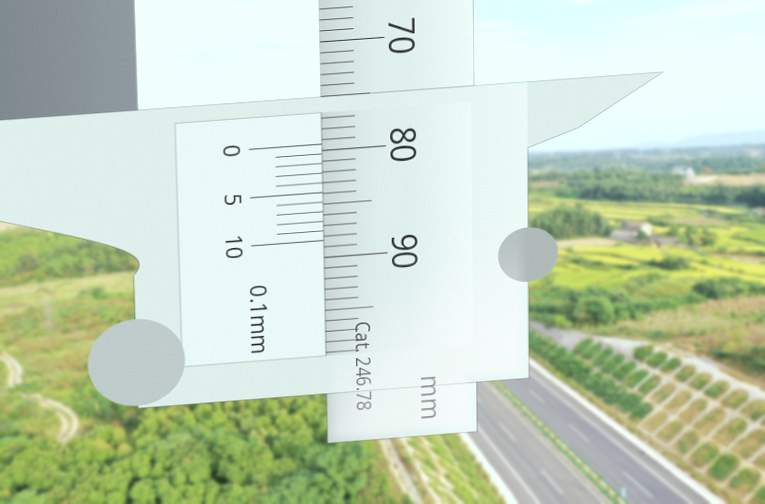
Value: 79.4 mm
